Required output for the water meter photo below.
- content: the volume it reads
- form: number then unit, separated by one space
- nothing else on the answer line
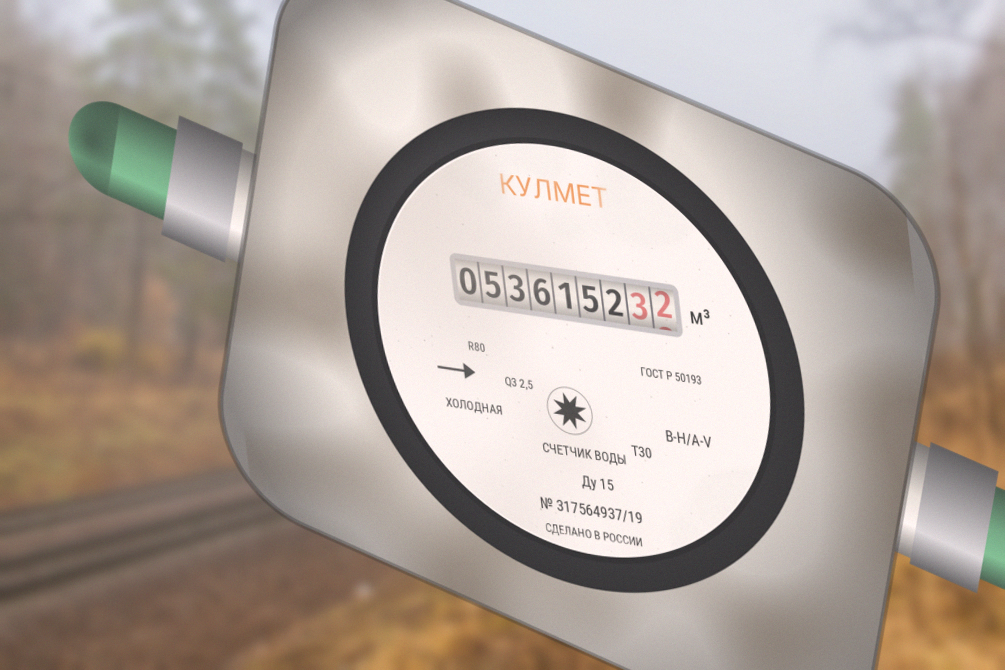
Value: 536152.32 m³
